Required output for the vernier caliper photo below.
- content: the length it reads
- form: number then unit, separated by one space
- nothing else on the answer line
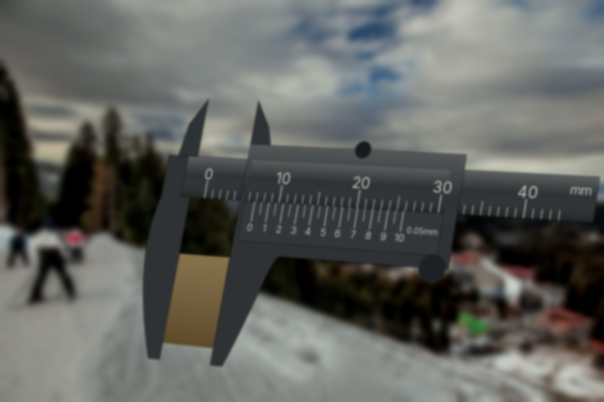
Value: 6.8 mm
